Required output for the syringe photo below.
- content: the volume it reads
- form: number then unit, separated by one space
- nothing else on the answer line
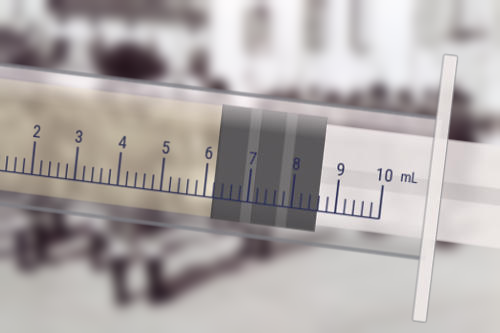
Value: 6.2 mL
